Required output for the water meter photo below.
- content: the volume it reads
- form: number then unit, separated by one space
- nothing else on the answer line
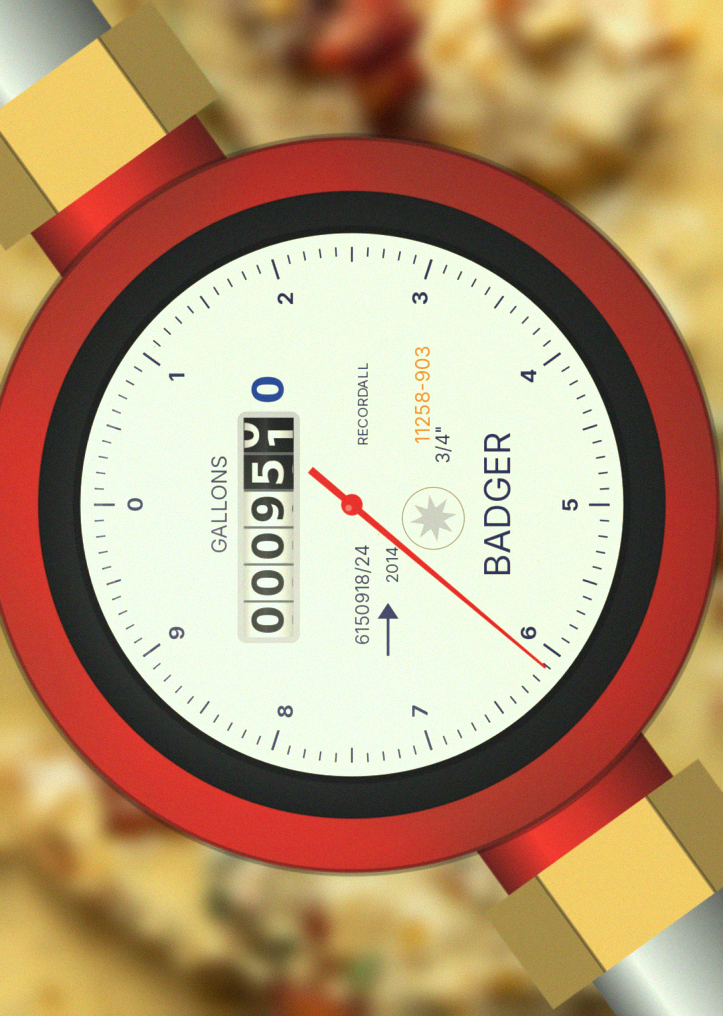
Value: 9506.1 gal
